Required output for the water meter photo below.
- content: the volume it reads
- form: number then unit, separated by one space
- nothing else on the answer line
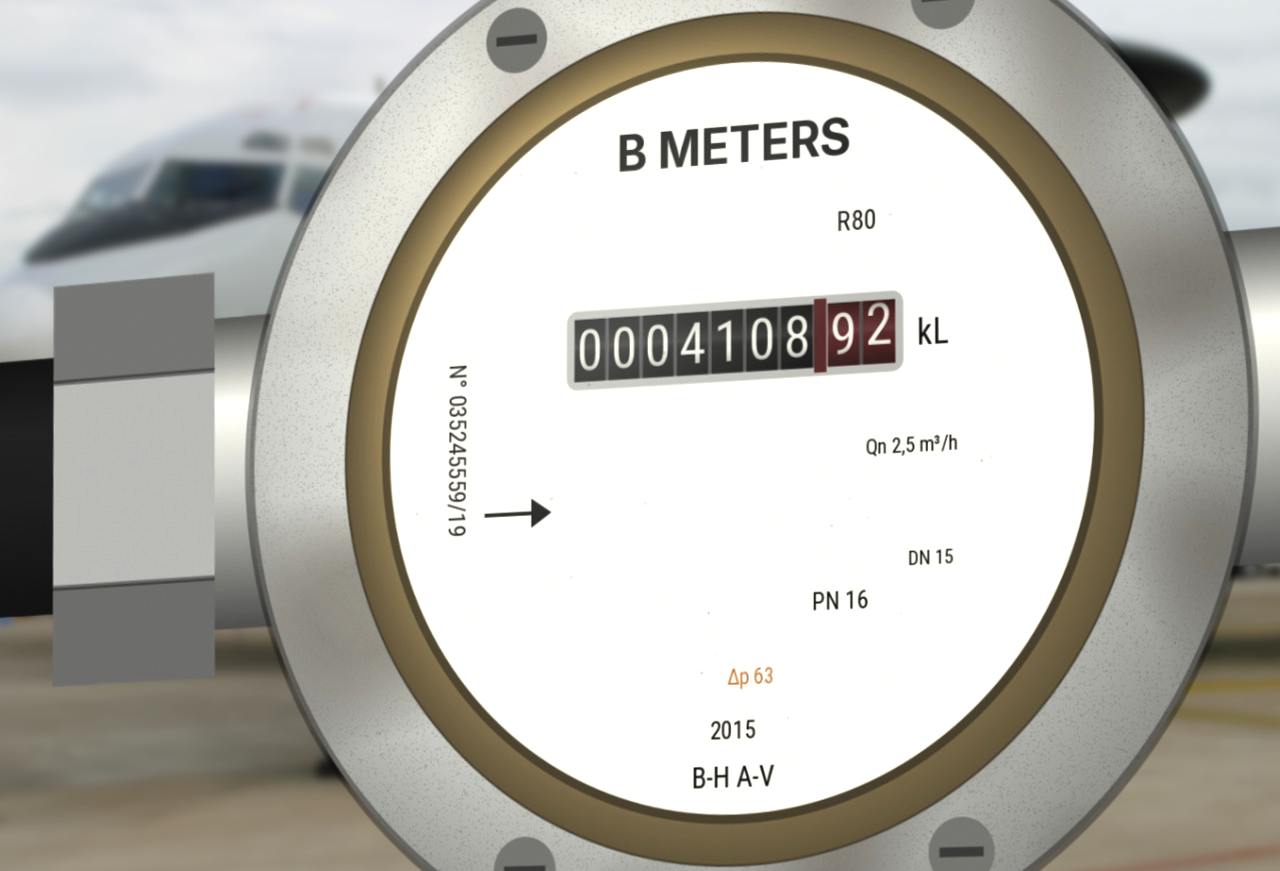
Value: 4108.92 kL
